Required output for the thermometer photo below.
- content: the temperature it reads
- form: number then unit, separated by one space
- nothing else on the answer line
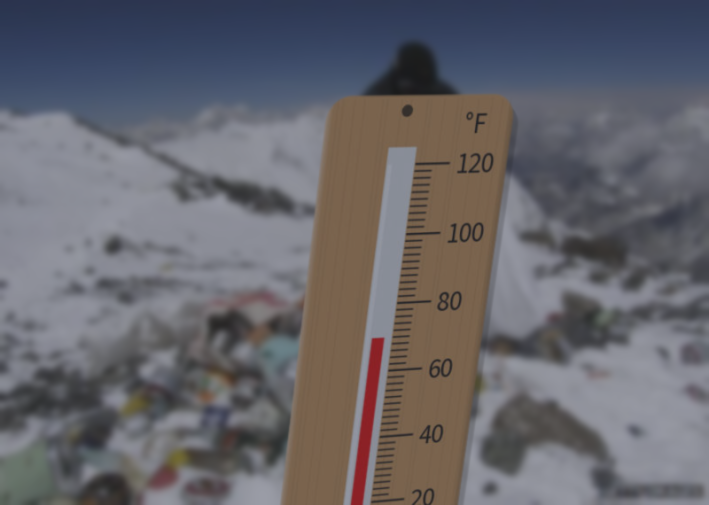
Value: 70 °F
